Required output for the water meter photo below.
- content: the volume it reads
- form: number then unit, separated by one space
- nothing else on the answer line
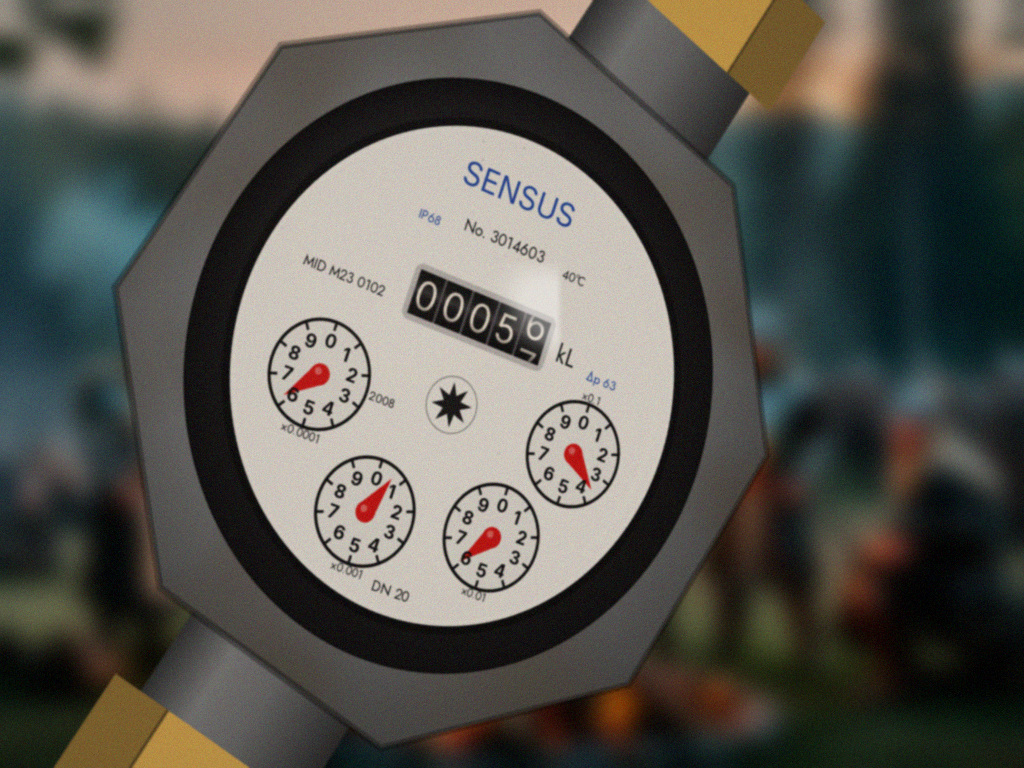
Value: 56.3606 kL
